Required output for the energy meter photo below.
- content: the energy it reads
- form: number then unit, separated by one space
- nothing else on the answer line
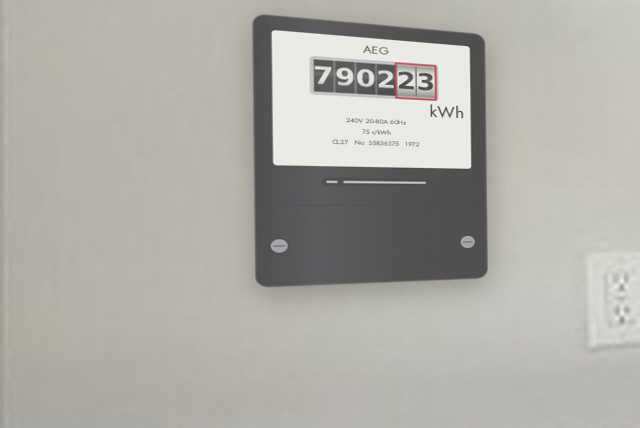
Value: 7902.23 kWh
